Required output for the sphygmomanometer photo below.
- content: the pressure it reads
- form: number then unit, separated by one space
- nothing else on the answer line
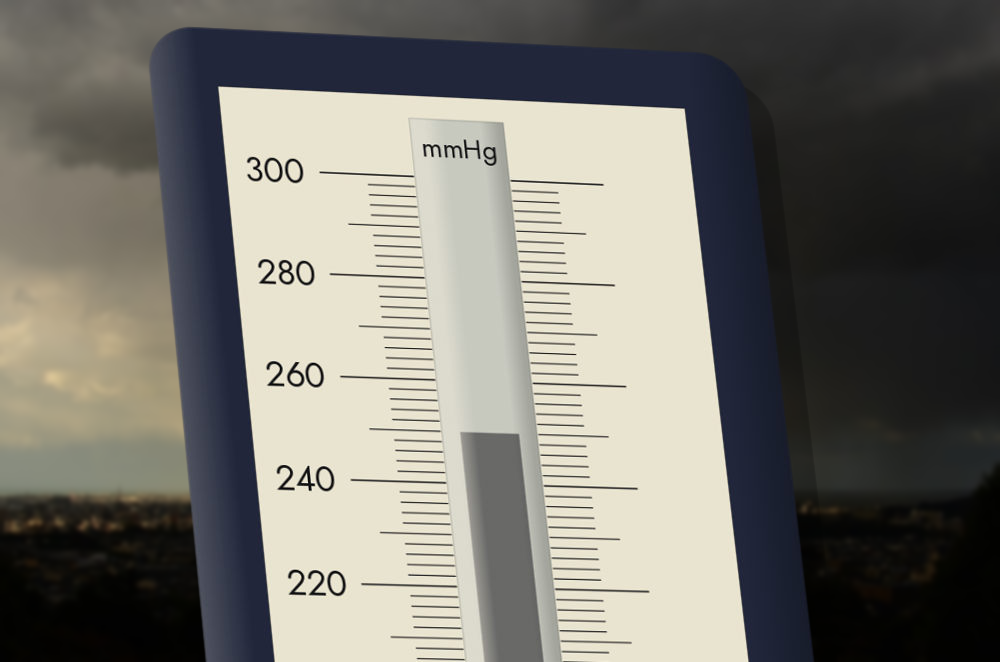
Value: 250 mmHg
